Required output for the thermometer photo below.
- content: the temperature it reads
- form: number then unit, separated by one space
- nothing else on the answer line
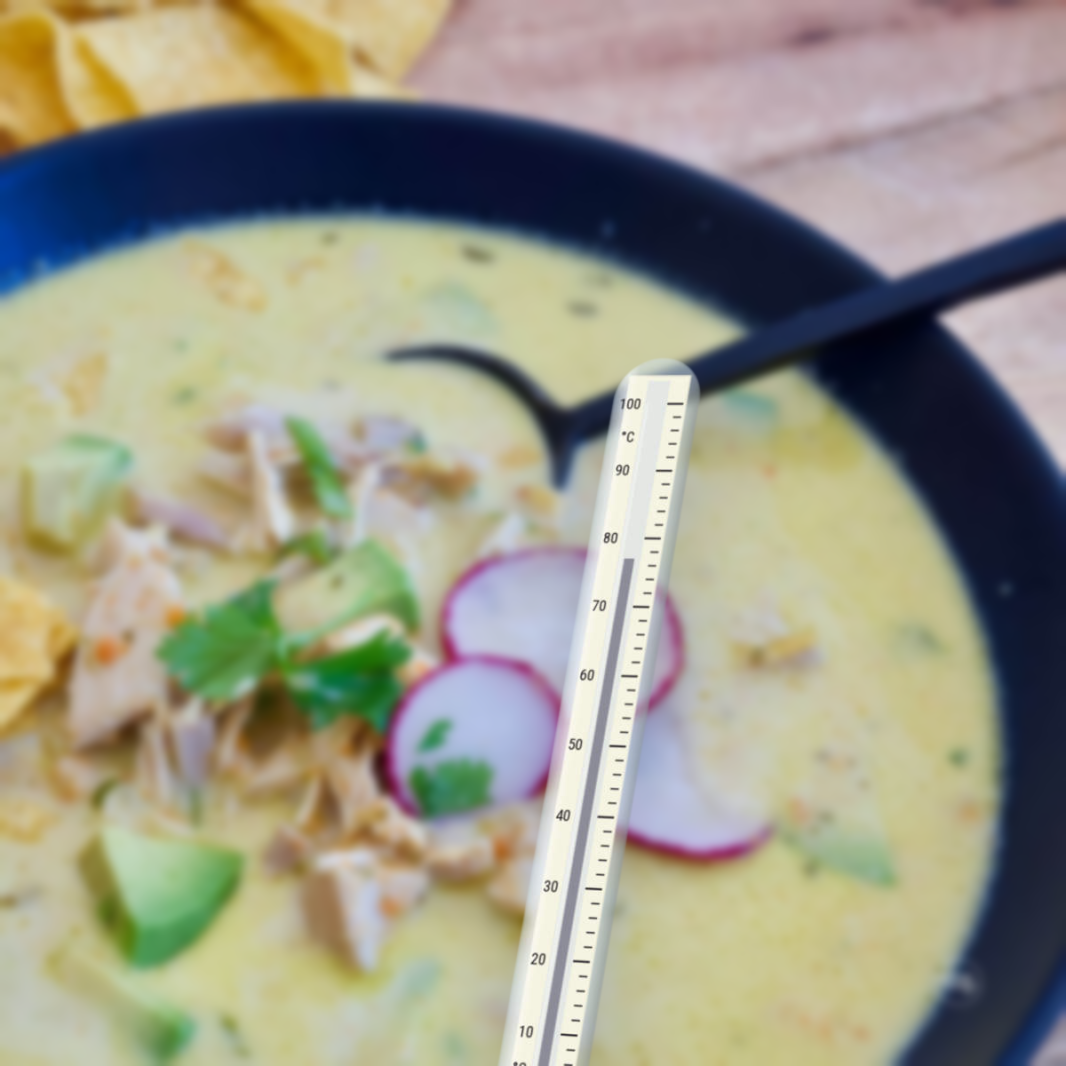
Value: 77 °C
